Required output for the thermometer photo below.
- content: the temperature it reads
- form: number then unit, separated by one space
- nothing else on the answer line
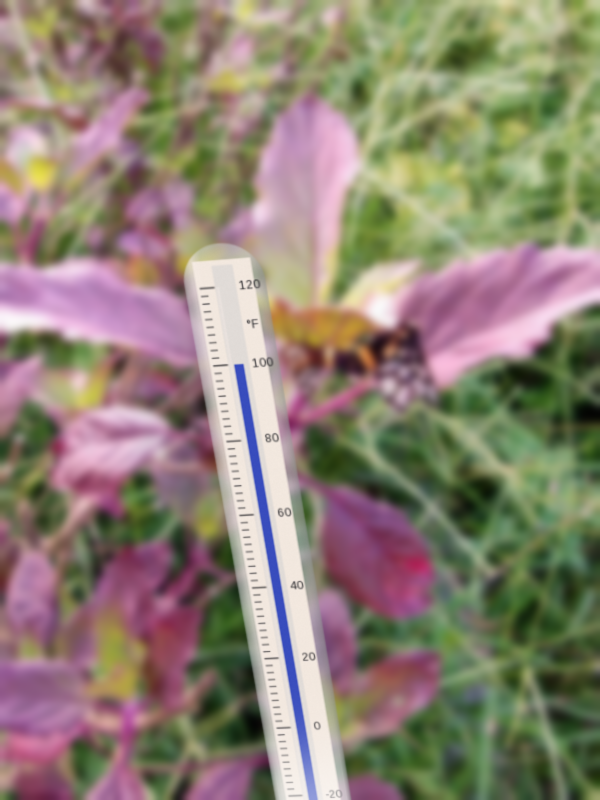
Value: 100 °F
